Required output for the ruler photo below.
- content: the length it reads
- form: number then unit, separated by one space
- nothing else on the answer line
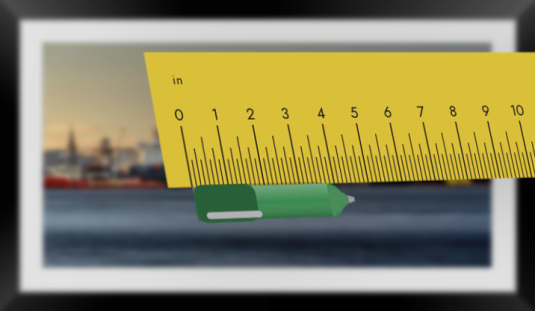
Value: 4.5 in
